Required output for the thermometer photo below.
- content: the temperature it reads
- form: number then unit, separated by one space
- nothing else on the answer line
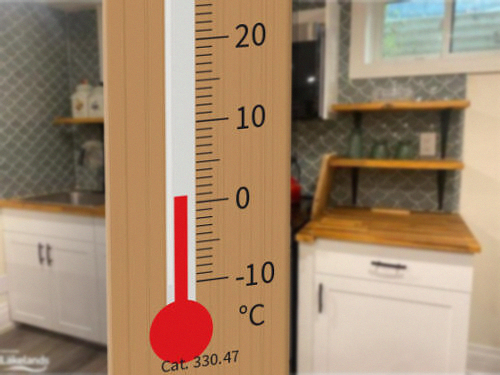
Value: 1 °C
